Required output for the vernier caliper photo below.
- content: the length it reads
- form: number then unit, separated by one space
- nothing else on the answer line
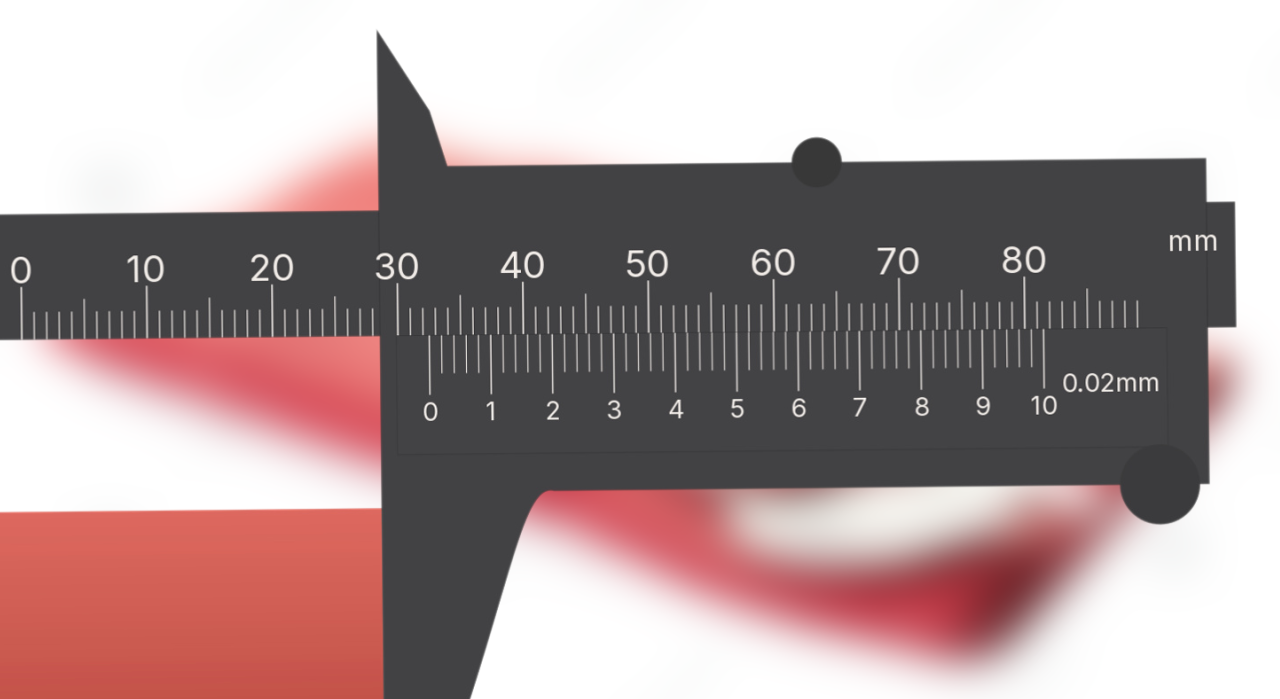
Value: 32.5 mm
